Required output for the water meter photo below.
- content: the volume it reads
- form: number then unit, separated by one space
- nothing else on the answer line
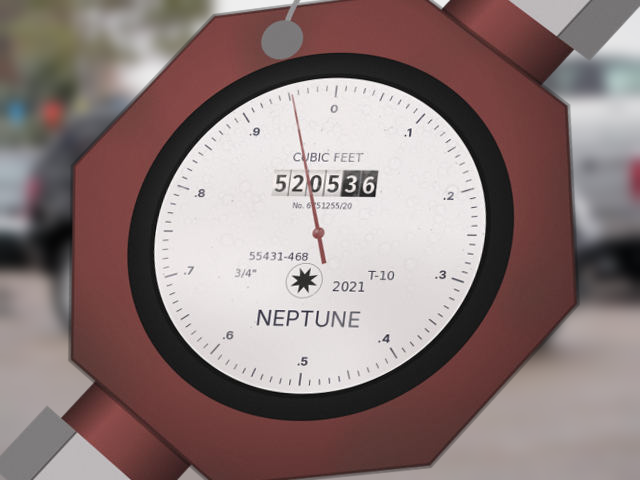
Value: 520535.95 ft³
